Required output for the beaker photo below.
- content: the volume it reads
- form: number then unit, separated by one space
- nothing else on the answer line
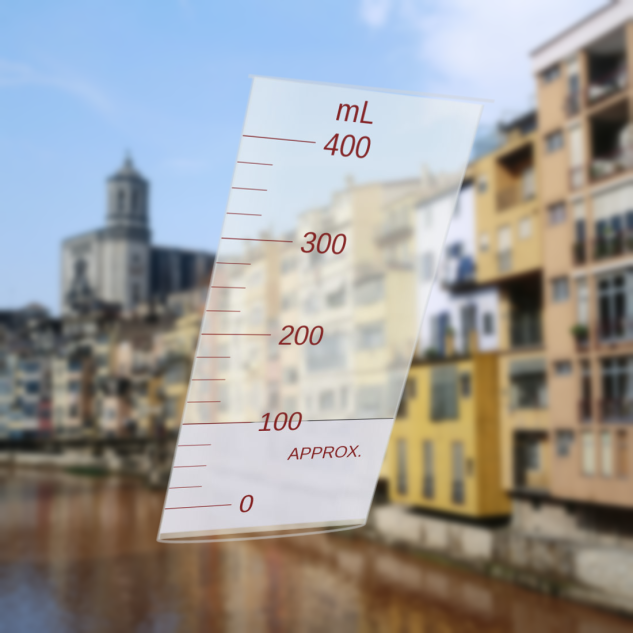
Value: 100 mL
